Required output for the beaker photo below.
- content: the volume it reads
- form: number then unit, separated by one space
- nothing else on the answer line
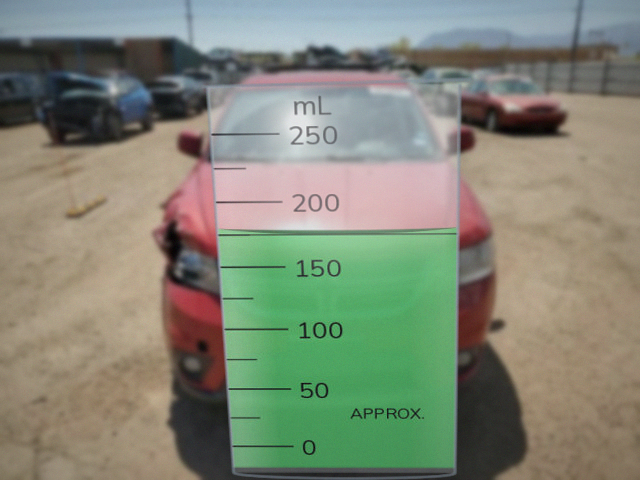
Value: 175 mL
